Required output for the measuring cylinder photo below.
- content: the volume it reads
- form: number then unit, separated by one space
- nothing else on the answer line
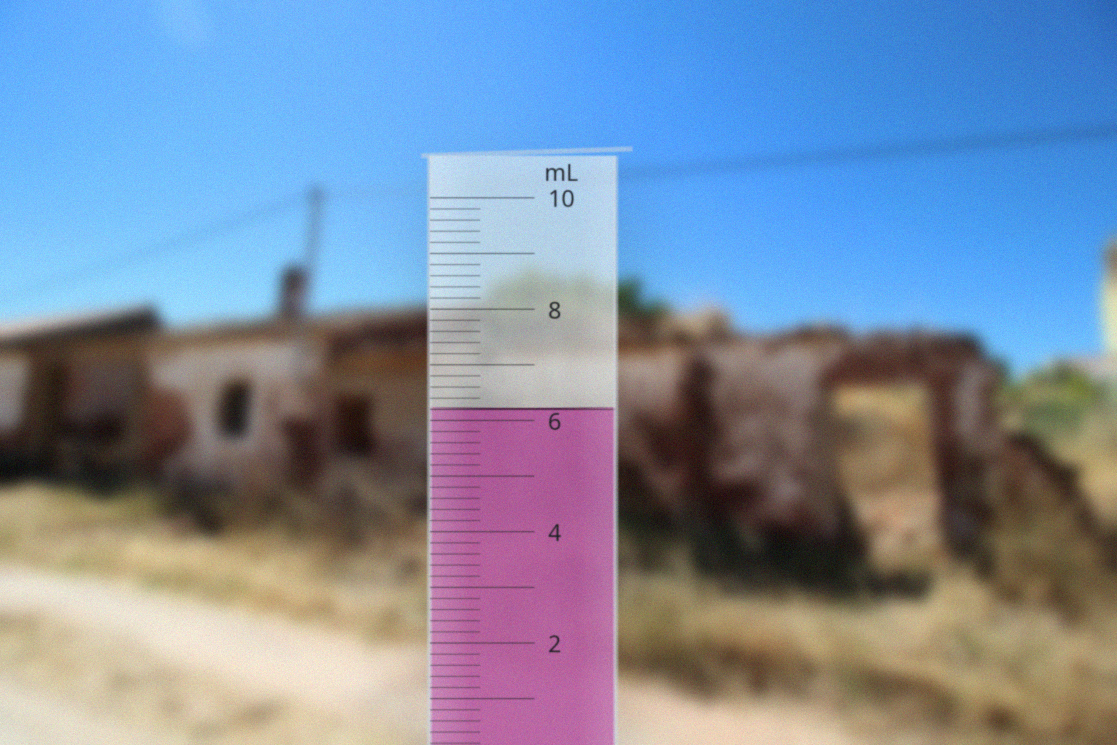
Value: 6.2 mL
